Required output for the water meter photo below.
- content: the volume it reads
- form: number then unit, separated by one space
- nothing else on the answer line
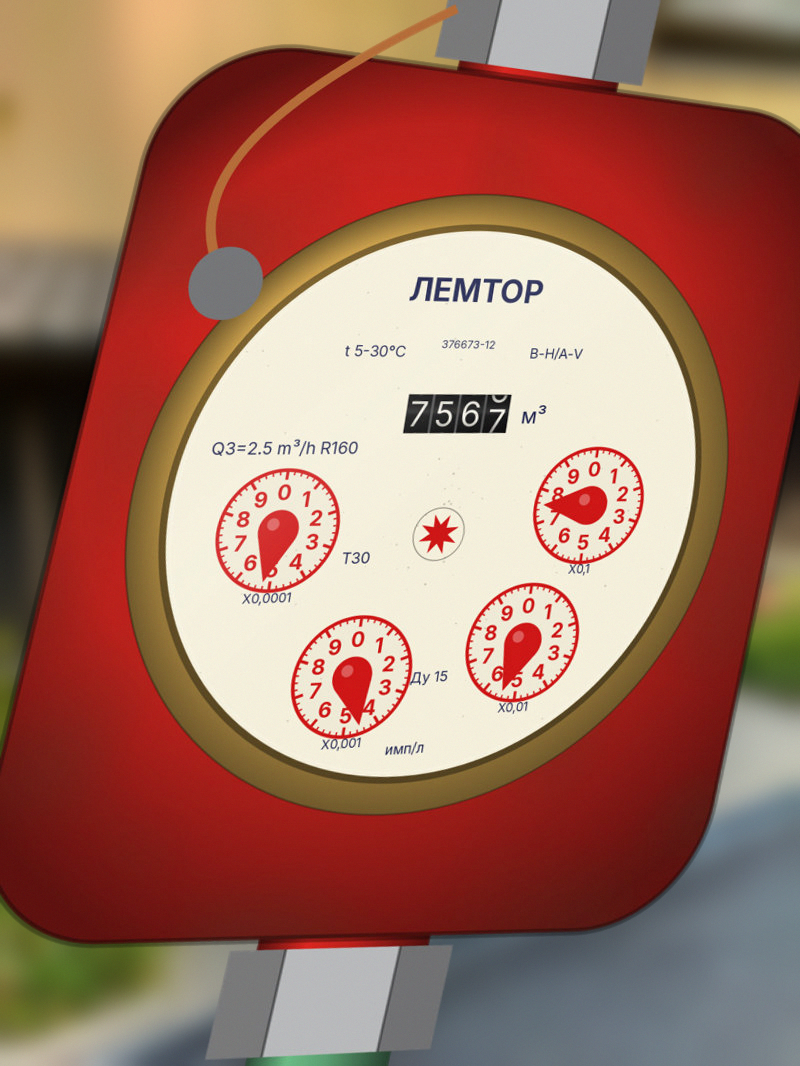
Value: 7566.7545 m³
